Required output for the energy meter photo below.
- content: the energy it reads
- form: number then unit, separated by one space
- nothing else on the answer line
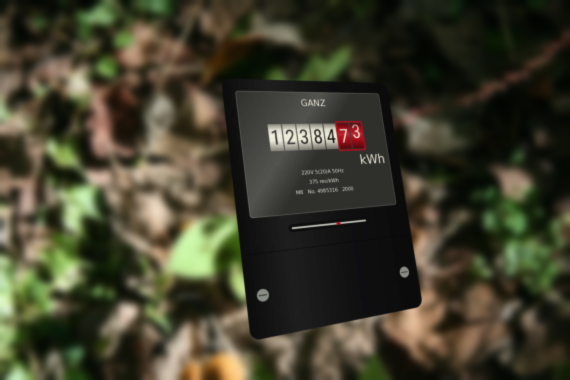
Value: 12384.73 kWh
